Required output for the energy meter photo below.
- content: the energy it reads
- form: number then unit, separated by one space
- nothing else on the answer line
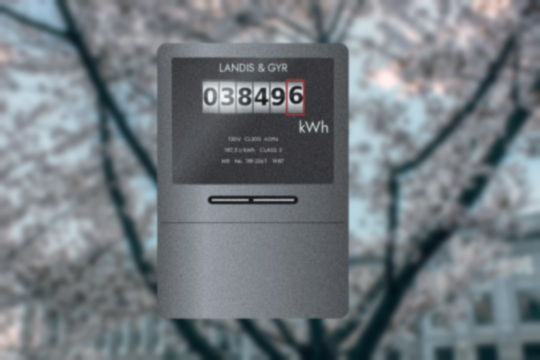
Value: 3849.6 kWh
